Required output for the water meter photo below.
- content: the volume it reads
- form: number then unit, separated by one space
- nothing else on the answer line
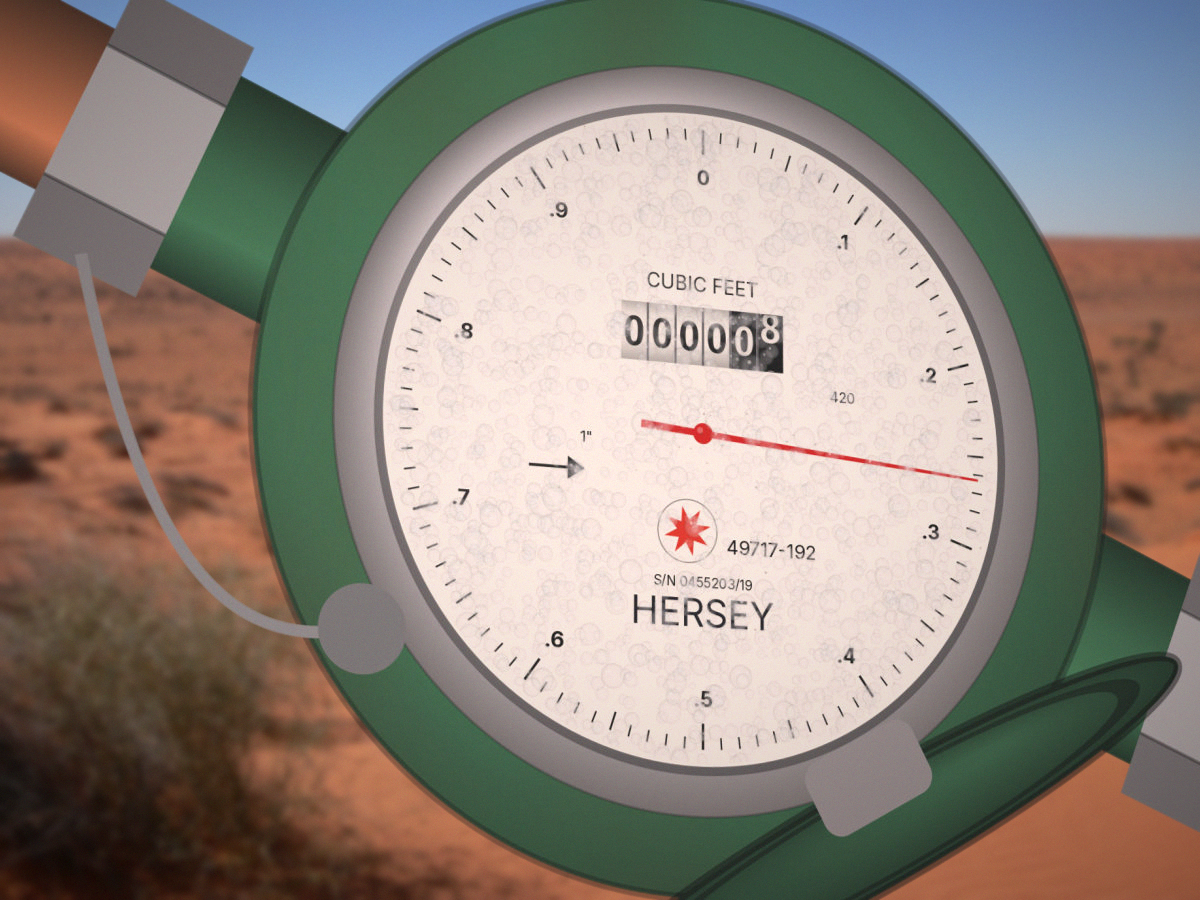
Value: 8.26 ft³
